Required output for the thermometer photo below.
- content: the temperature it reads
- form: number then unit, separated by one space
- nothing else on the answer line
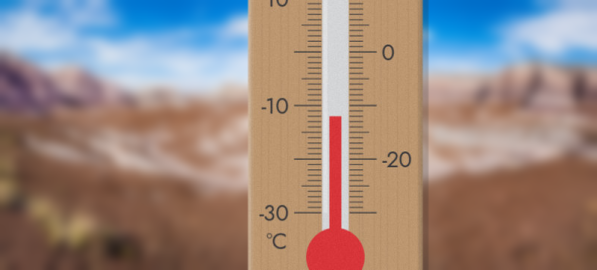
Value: -12 °C
